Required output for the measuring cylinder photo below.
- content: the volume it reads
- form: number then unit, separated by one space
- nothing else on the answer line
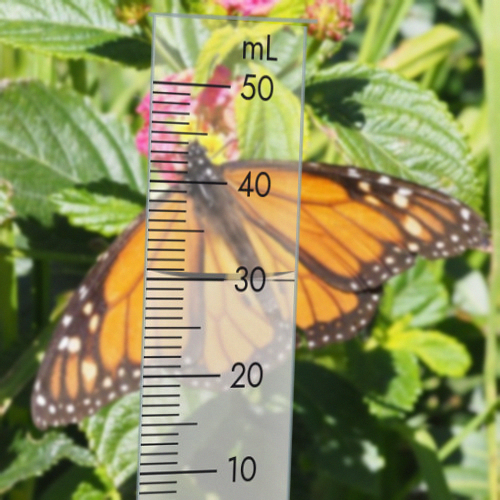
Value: 30 mL
